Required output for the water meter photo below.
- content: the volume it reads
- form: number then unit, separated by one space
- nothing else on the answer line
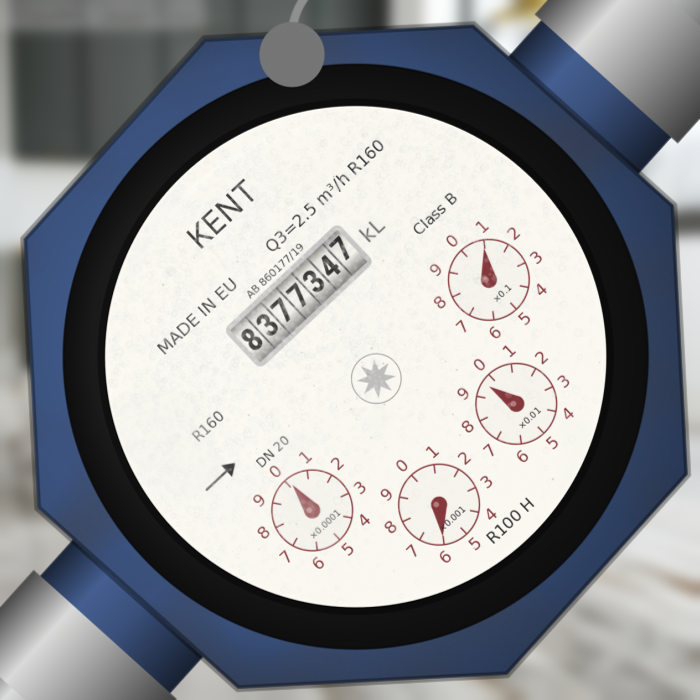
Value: 8377347.0960 kL
